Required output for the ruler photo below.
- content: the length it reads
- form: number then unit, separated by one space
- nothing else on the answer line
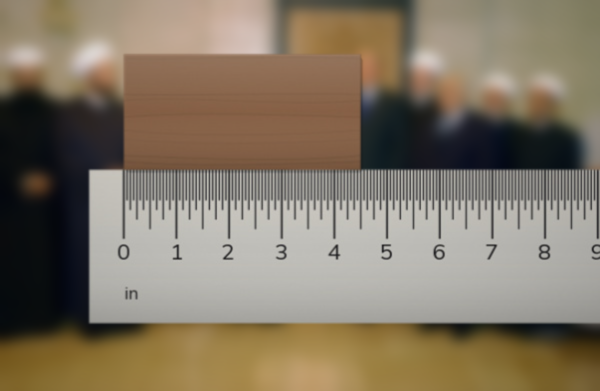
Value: 4.5 in
